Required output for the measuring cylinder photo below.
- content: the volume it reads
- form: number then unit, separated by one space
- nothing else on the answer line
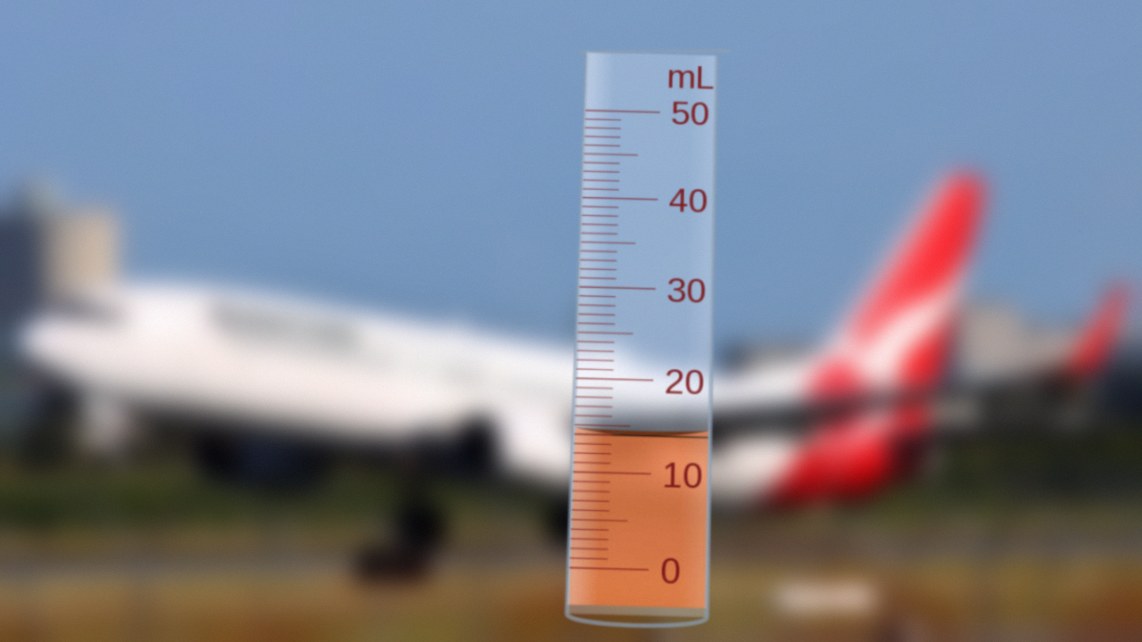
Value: 14 mL
